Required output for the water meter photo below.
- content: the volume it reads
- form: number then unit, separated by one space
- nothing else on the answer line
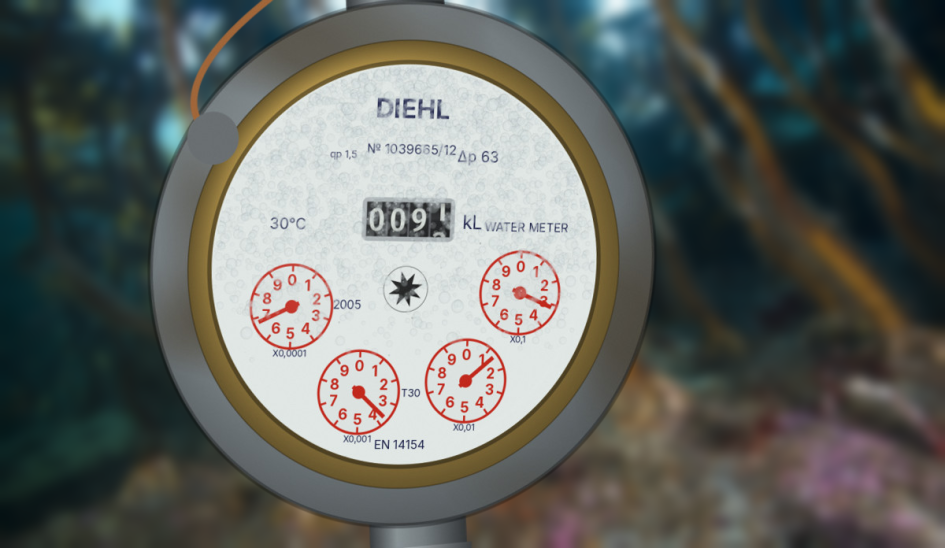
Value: 91.3136 kL
